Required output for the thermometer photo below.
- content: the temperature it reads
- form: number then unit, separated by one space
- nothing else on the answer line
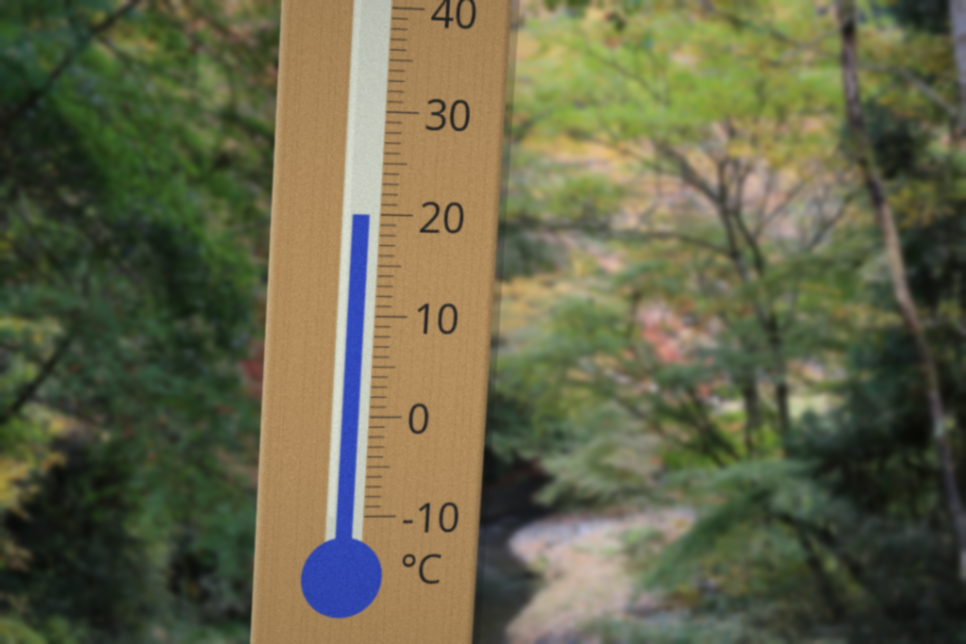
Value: 20 °C
